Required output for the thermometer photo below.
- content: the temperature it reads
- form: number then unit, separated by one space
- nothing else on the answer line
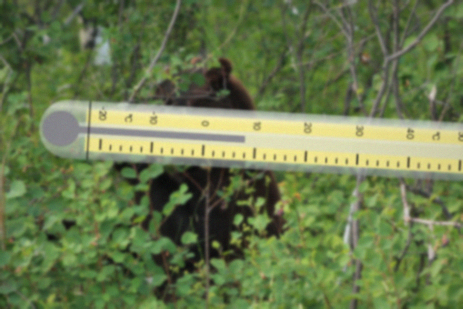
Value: 8 °C
